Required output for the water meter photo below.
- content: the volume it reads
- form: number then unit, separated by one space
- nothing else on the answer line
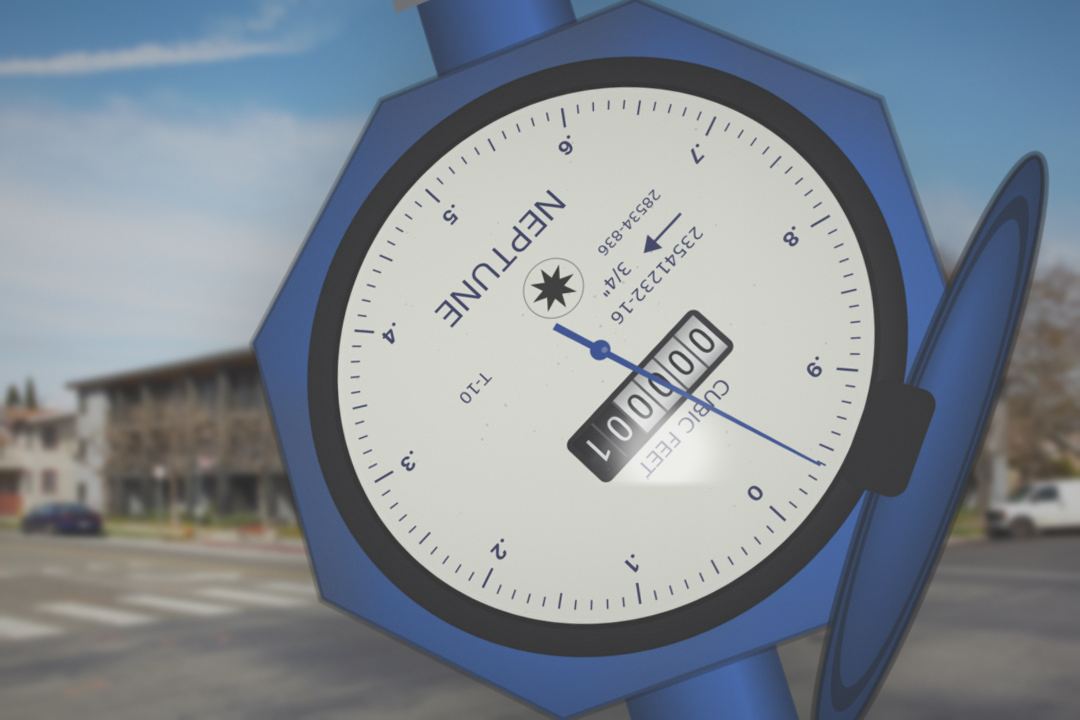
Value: 0.96 ft³
